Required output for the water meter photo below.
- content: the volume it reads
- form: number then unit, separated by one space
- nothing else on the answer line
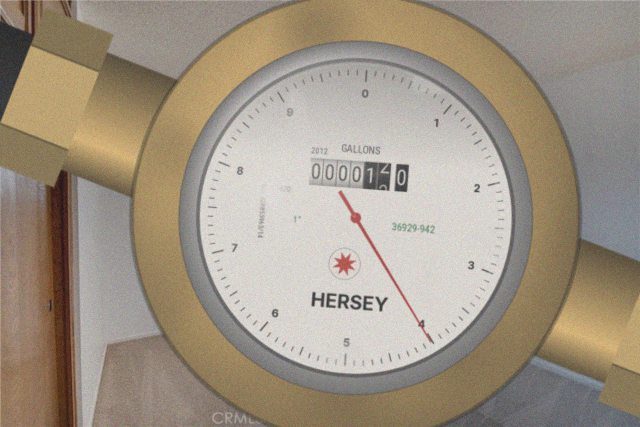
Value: 124.0 gal
